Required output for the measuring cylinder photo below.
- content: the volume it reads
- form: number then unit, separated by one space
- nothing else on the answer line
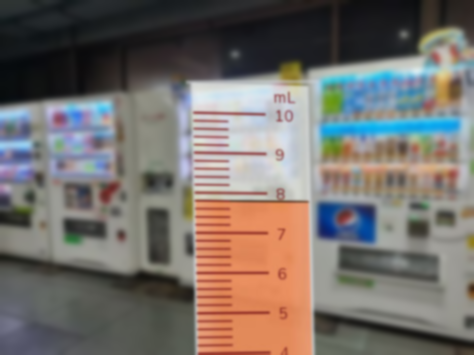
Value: 7.8 mL
